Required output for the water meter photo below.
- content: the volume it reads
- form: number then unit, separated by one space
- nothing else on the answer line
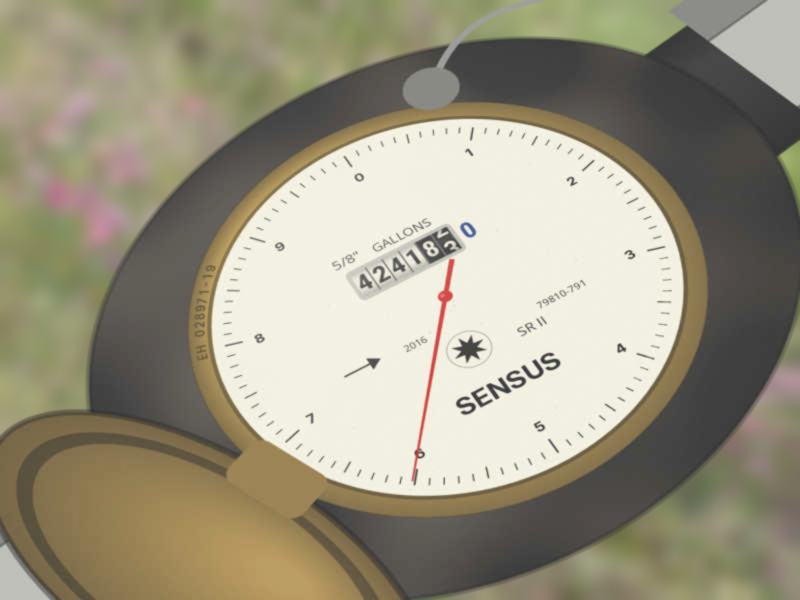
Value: 4241826.0 gal
